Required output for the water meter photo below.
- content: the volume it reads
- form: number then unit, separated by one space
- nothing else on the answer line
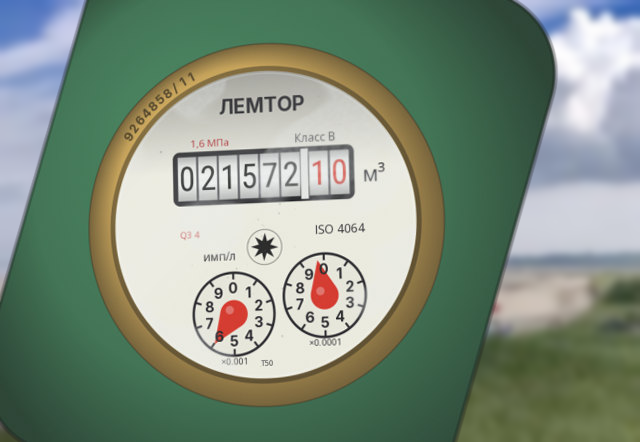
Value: 21572.1059 m³
